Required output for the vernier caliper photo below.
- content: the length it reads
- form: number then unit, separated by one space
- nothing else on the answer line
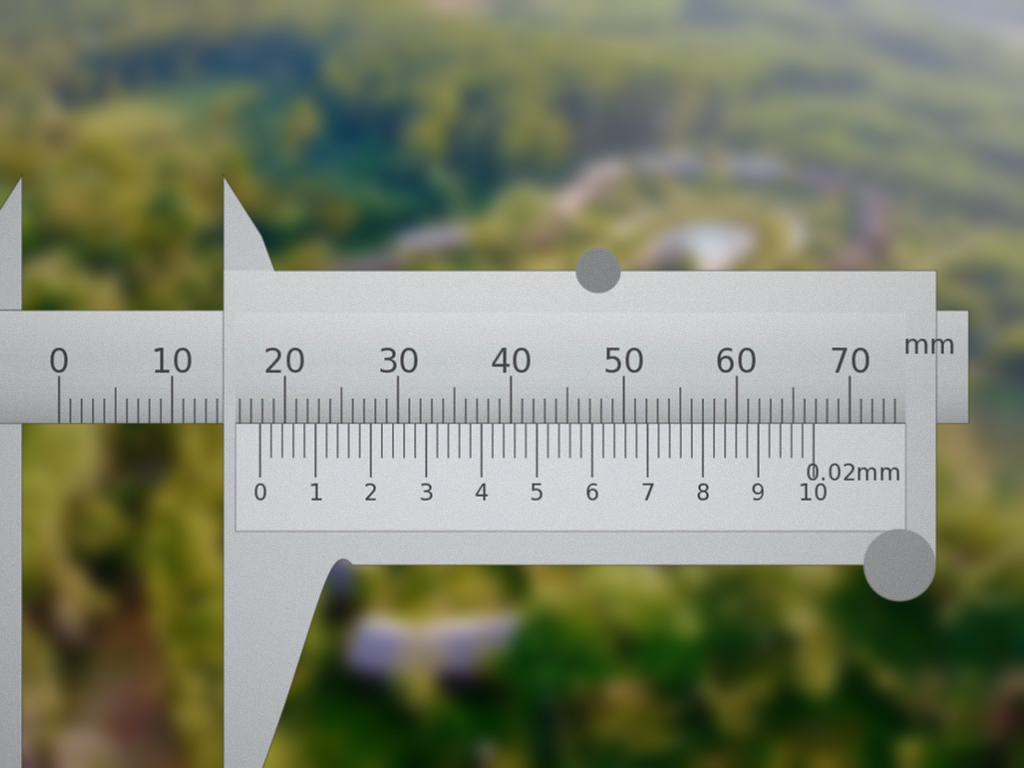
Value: 17.8 mm
